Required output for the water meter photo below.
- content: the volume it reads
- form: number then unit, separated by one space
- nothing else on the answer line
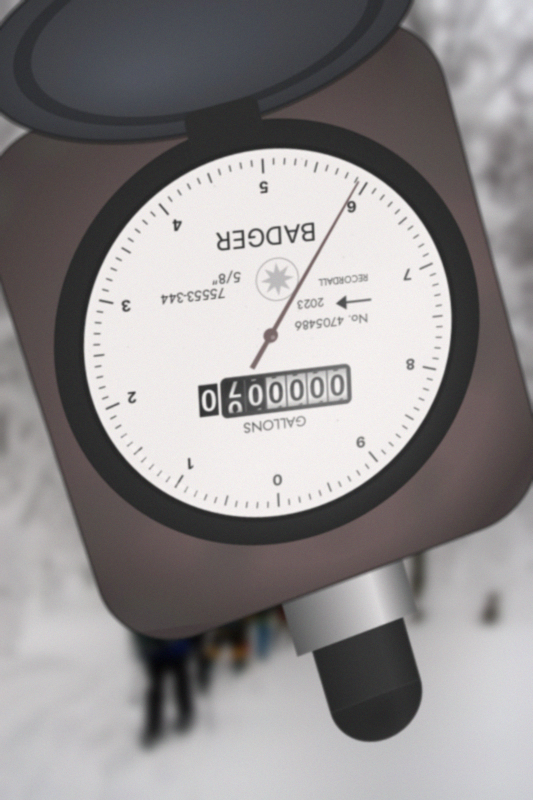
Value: 65.9 gal
